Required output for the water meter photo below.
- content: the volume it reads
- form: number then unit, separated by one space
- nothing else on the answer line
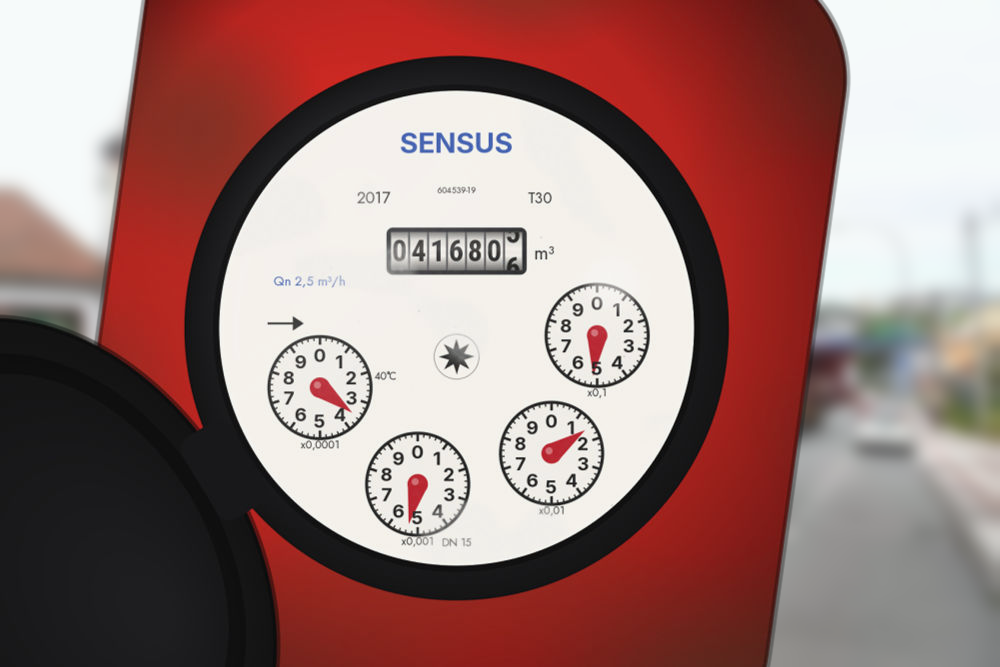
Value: 416805.5153 m³
